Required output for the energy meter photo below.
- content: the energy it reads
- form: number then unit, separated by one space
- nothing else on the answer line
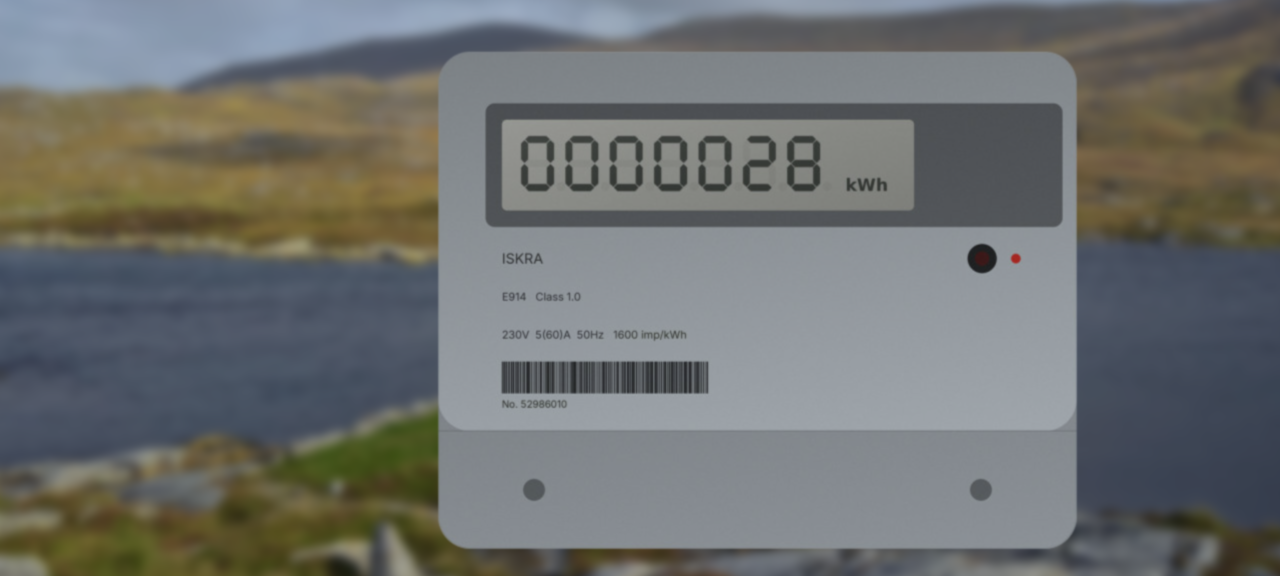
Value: 28 kWh
